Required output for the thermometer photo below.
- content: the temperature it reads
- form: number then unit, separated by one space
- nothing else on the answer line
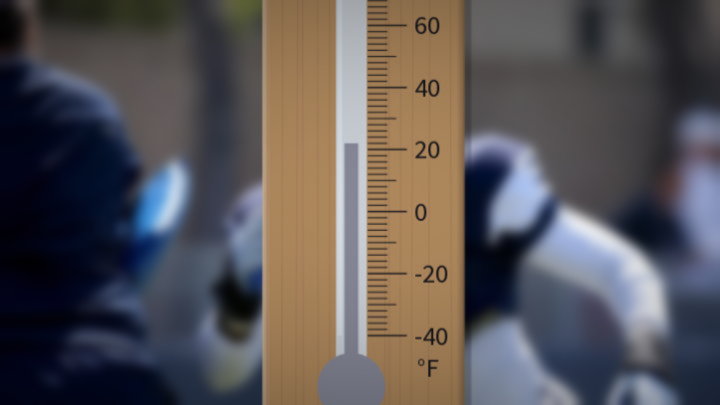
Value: 22 °F
